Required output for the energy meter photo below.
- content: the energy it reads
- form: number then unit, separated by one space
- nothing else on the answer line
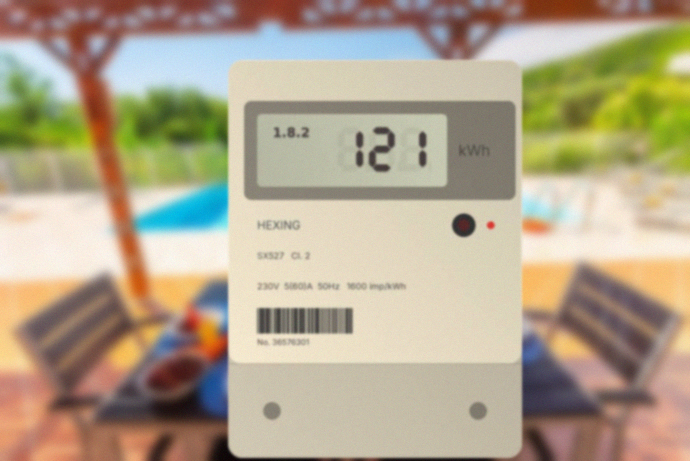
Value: 121 kWh
